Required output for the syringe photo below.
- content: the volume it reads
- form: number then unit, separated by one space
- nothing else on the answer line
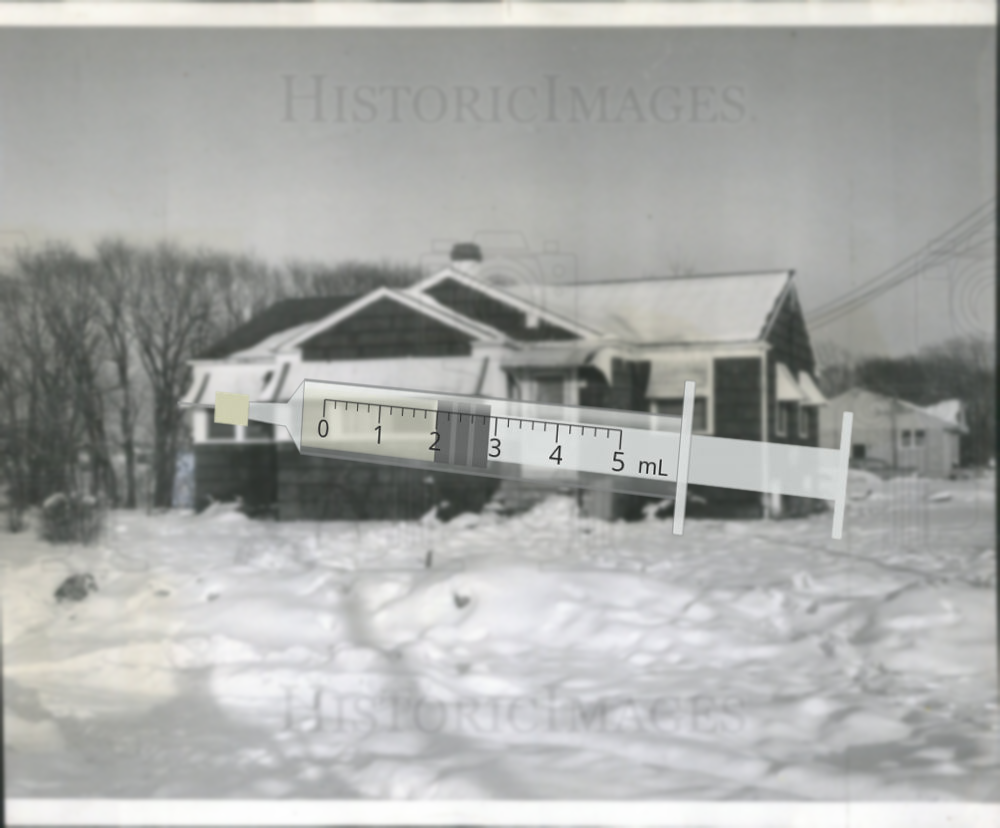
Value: 2 mL
